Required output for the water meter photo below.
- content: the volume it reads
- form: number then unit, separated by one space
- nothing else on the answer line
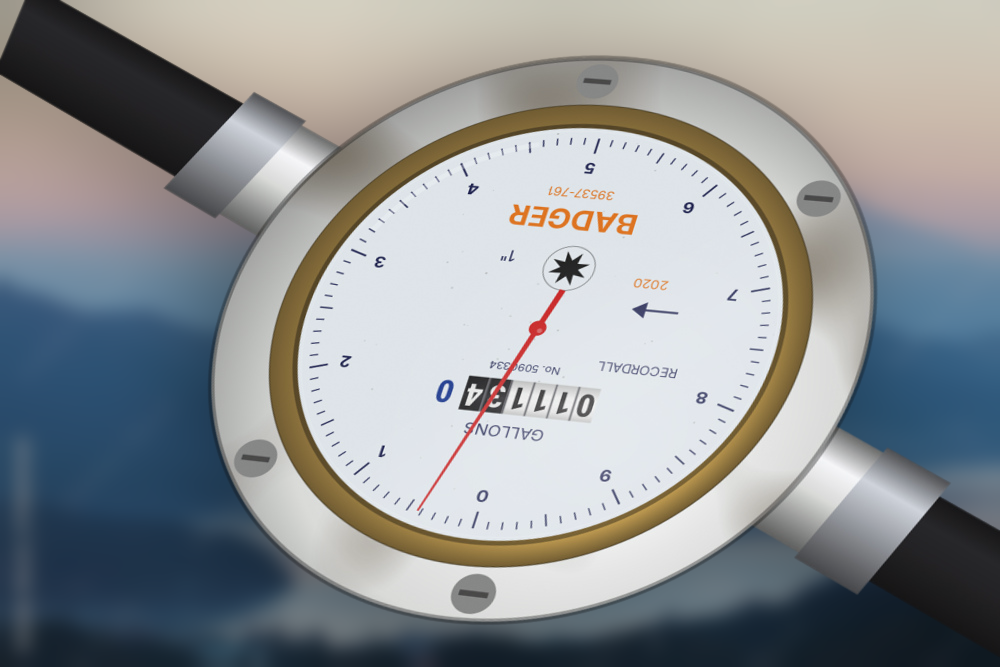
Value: 111340.4 gal
